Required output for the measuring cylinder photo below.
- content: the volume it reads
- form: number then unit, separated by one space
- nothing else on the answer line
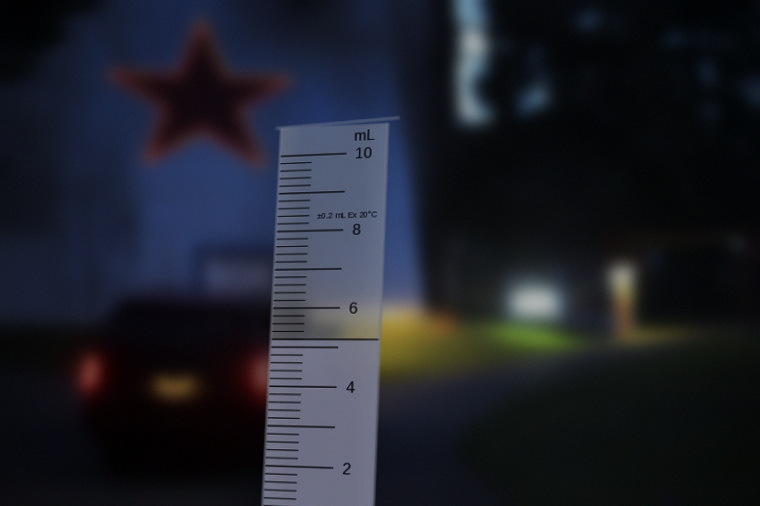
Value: 5.2 mL
